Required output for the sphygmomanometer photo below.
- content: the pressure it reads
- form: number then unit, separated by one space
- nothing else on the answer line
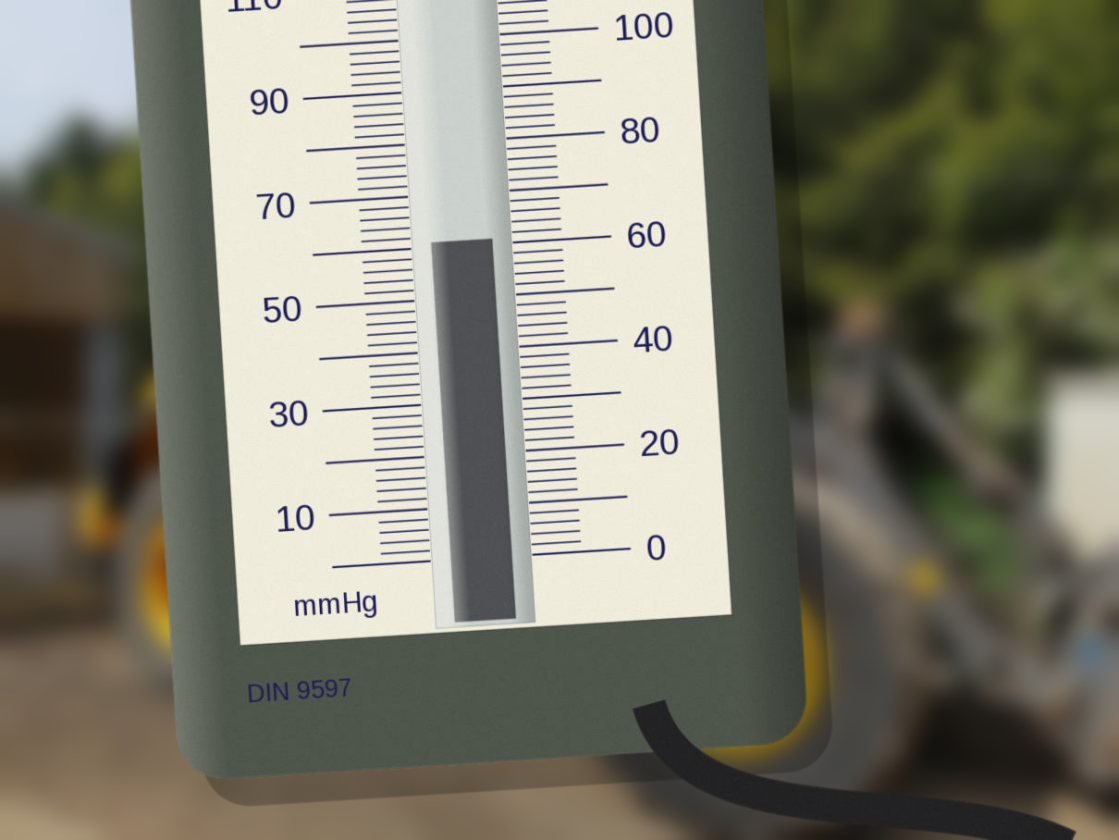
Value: 61 mmHg
